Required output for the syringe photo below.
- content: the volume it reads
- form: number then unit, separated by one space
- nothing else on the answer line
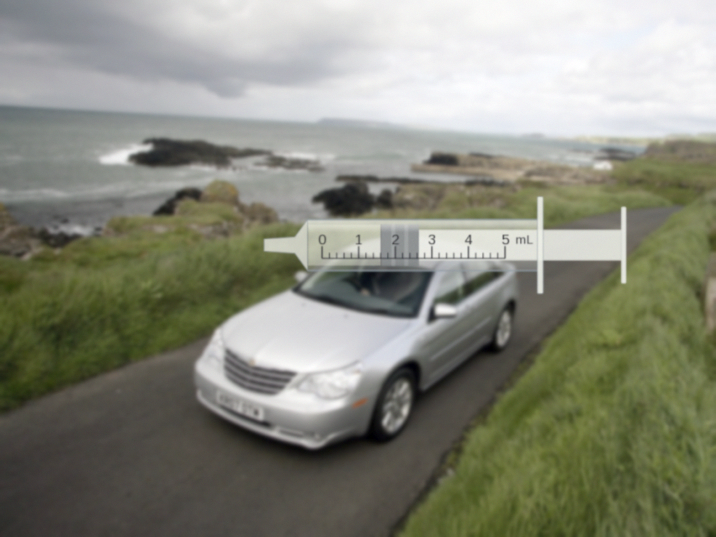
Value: 1.6 mL
